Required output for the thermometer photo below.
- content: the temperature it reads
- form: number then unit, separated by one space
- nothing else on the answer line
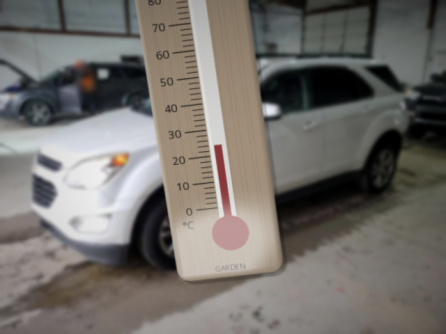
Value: 24 °C
